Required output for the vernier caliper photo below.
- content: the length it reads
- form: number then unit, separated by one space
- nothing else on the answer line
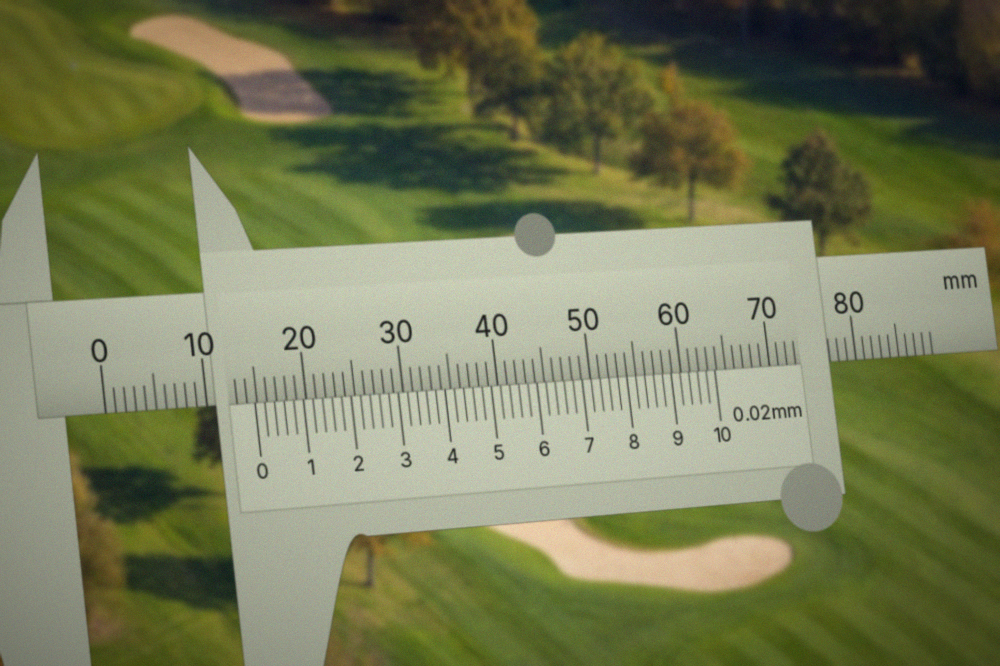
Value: 14.8 mm
